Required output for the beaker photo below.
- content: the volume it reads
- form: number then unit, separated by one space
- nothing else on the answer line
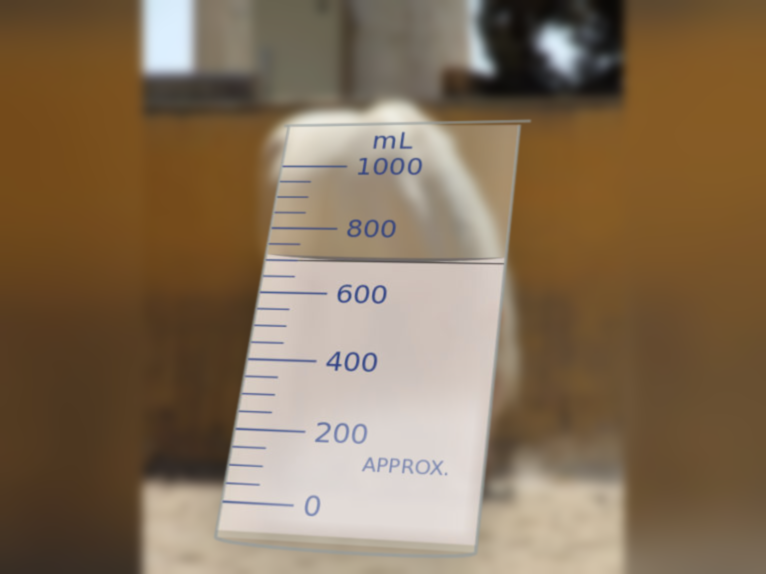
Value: 700 mL
